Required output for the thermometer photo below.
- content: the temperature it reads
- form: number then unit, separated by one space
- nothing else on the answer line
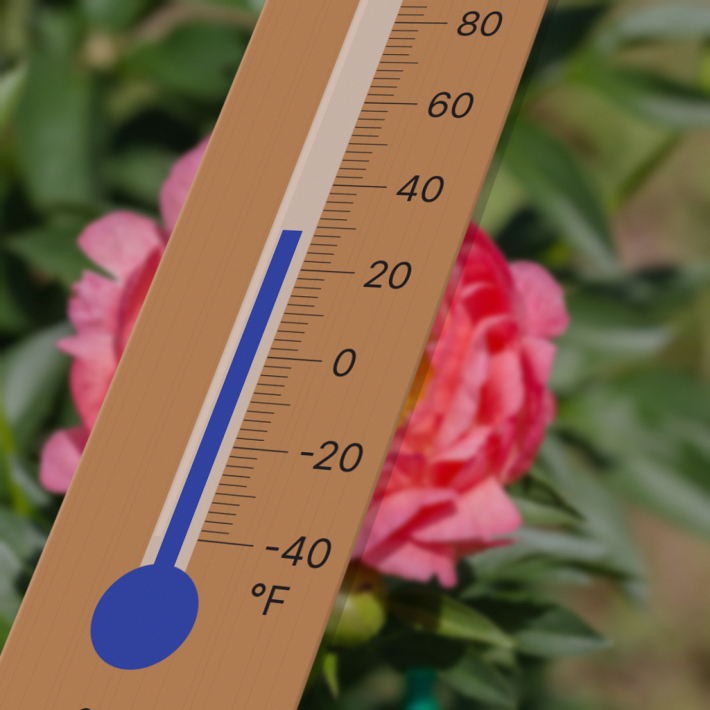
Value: 29 °F
